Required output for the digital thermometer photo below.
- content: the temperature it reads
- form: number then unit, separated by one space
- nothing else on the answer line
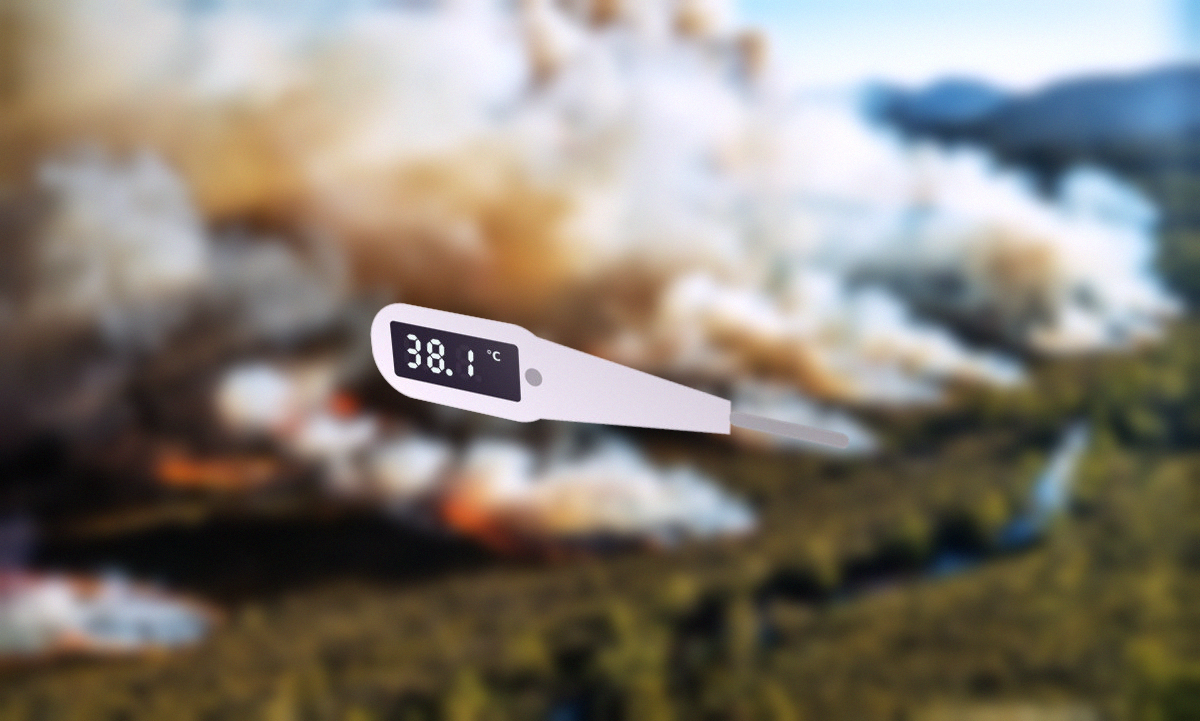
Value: 38.1 °C
